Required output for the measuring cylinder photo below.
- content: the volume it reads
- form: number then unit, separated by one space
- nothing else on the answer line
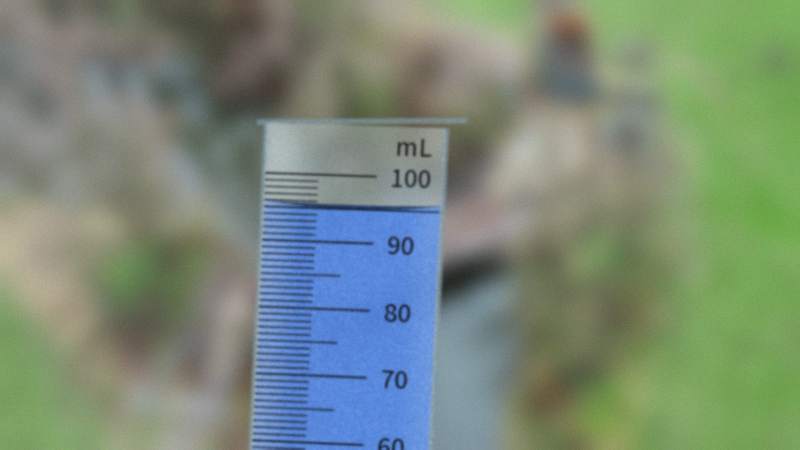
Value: 95 mL
